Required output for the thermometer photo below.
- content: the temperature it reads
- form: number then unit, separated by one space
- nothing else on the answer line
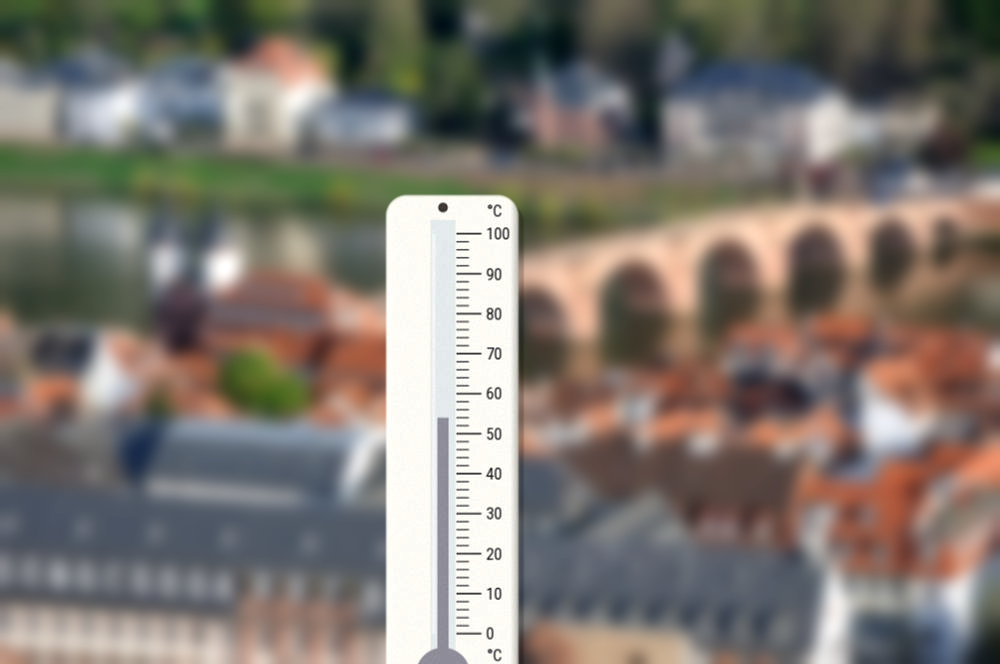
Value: 54 °C
